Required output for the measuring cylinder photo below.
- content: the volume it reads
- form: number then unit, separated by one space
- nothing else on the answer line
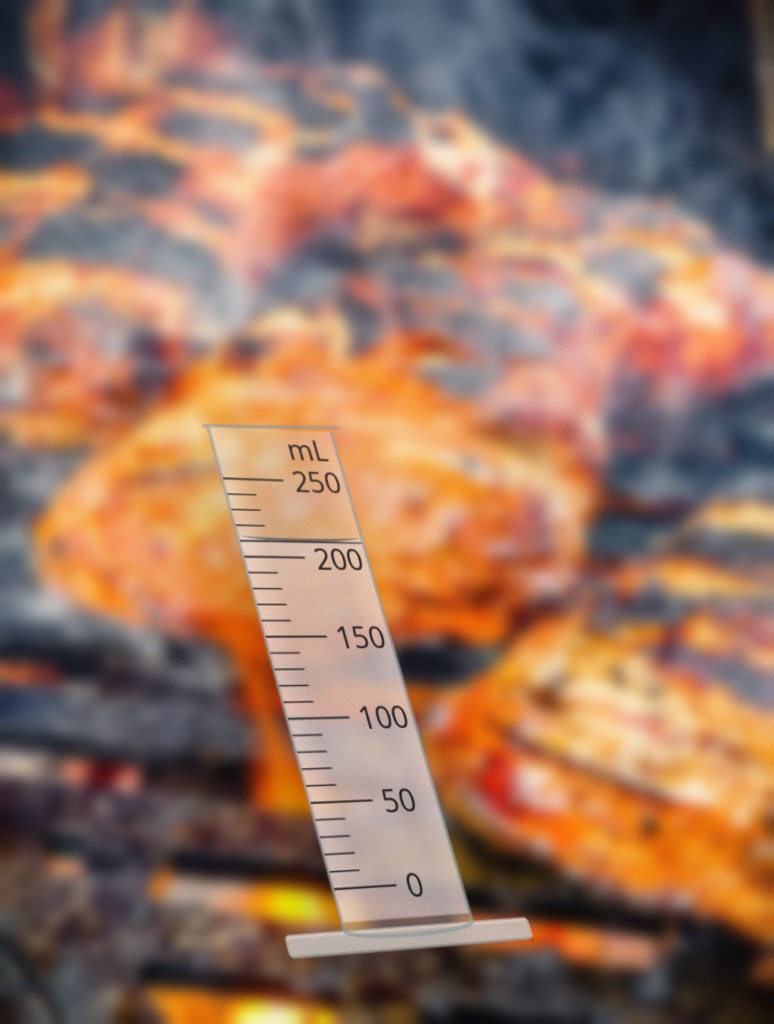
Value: 210 mL
